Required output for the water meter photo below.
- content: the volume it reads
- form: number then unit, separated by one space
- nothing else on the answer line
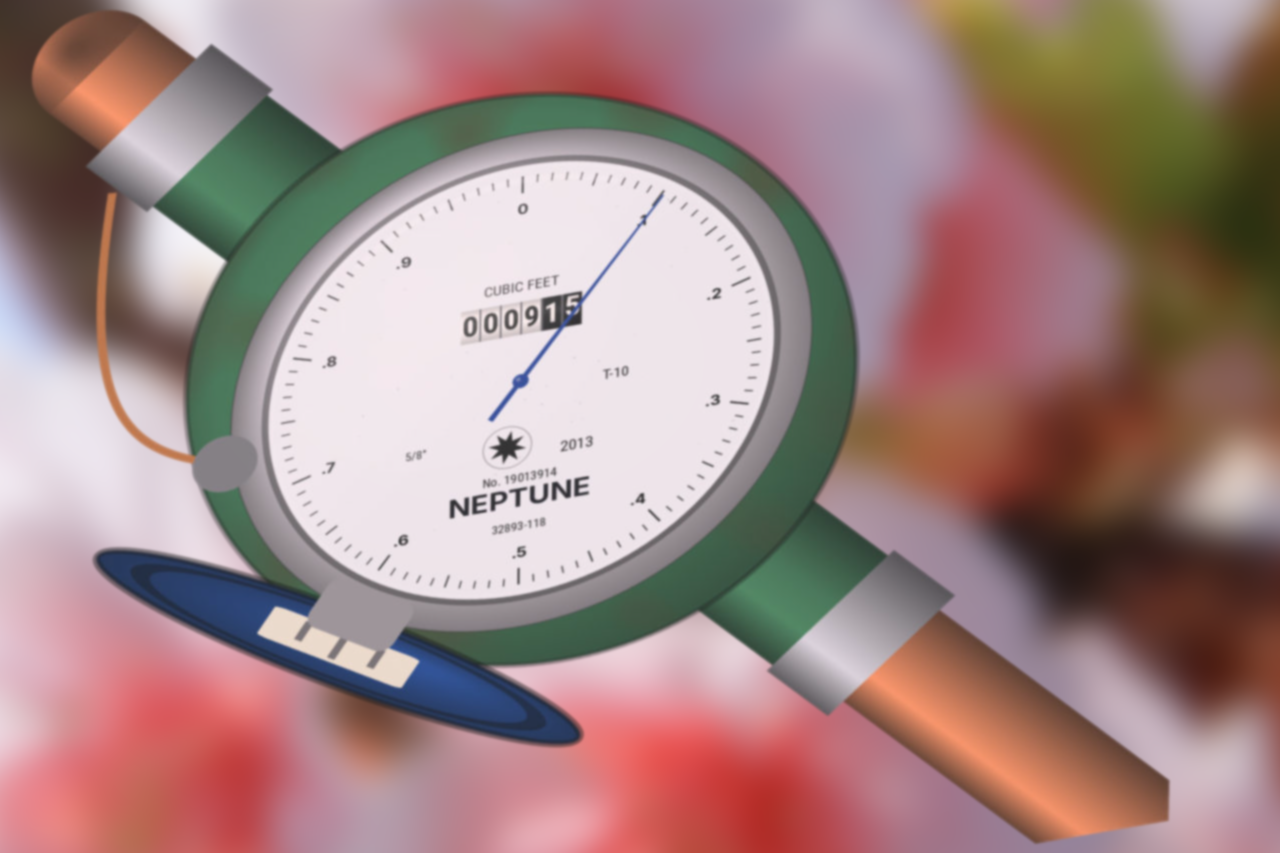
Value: 915.10 ft³
